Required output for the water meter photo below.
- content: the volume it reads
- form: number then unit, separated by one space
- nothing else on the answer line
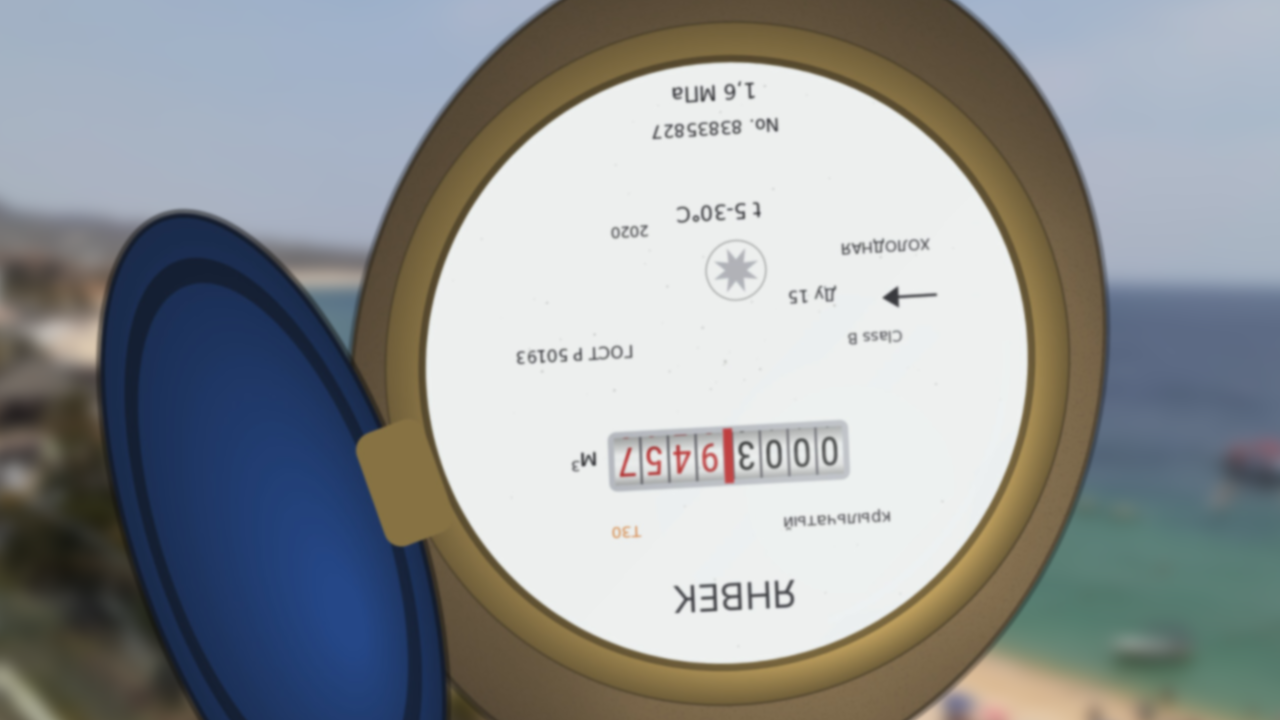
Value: 3.9457 m³
